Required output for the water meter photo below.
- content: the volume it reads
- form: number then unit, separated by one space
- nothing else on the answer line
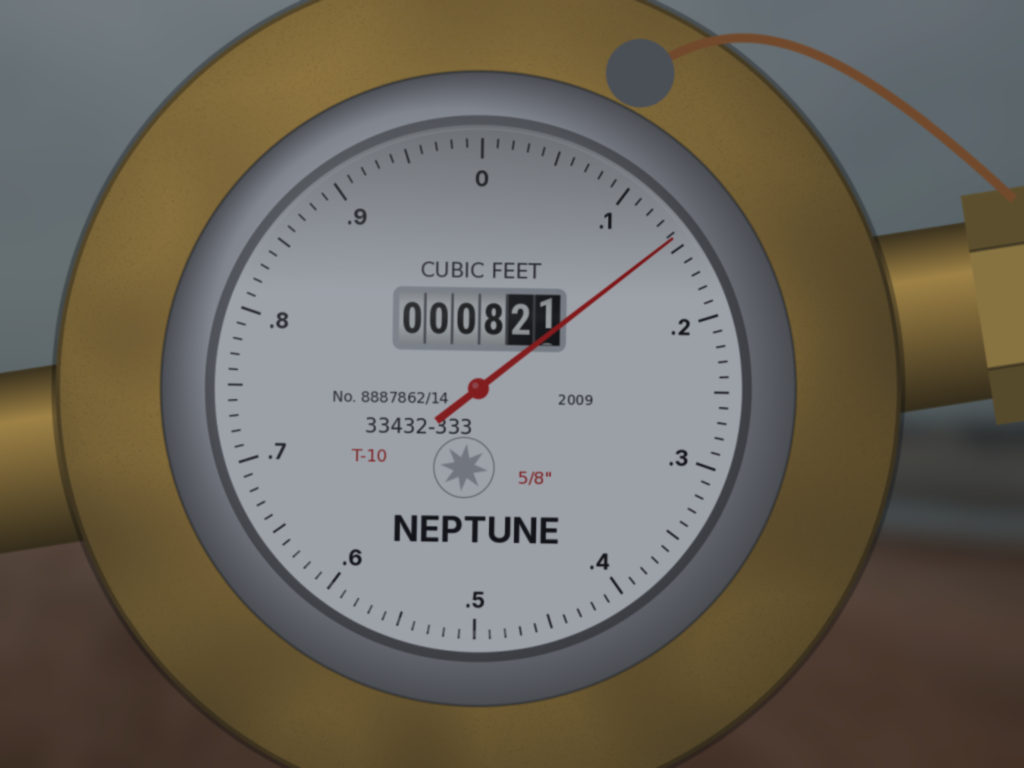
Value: 821.14 ft³
